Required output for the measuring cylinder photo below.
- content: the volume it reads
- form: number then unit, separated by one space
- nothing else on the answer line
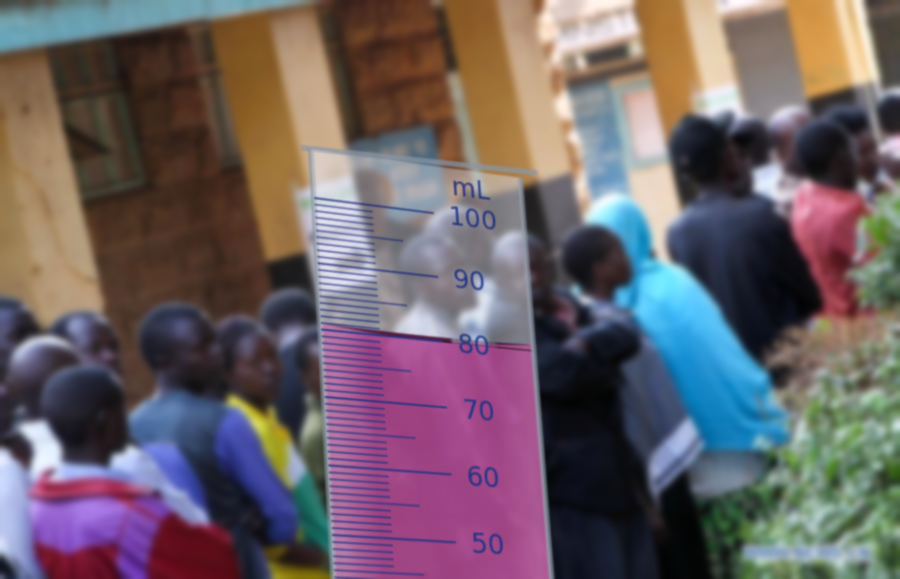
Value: 80 mL
